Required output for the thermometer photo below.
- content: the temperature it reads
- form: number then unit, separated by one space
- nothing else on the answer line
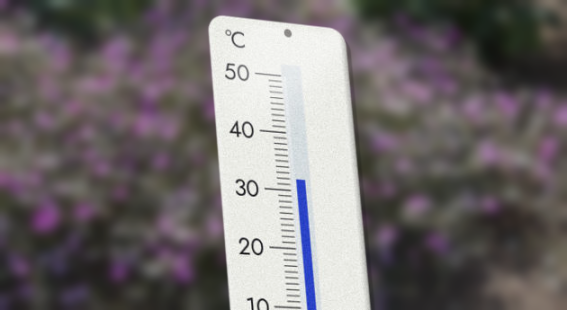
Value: 32 °C
